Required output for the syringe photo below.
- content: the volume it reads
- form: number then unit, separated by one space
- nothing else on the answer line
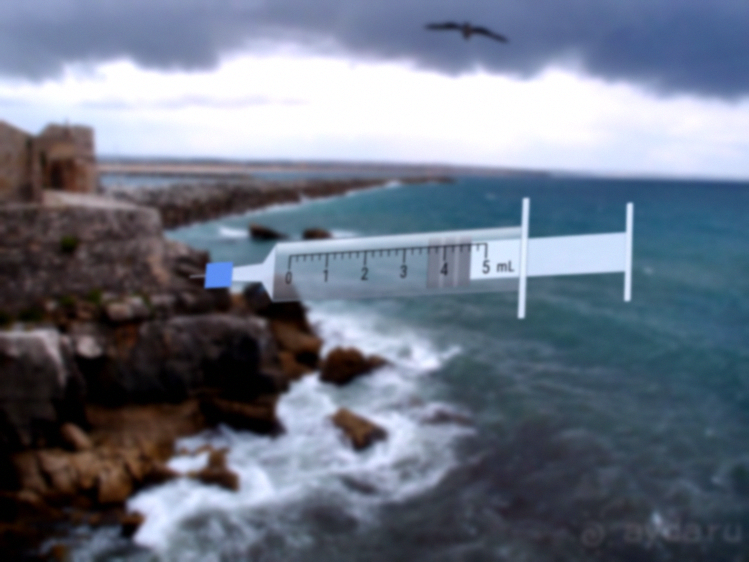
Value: 3.6 mL
